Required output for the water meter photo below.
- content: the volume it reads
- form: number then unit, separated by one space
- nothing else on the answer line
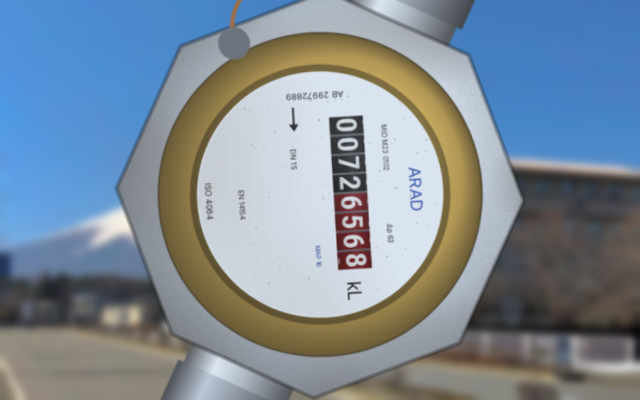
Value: 72.6568 kL
